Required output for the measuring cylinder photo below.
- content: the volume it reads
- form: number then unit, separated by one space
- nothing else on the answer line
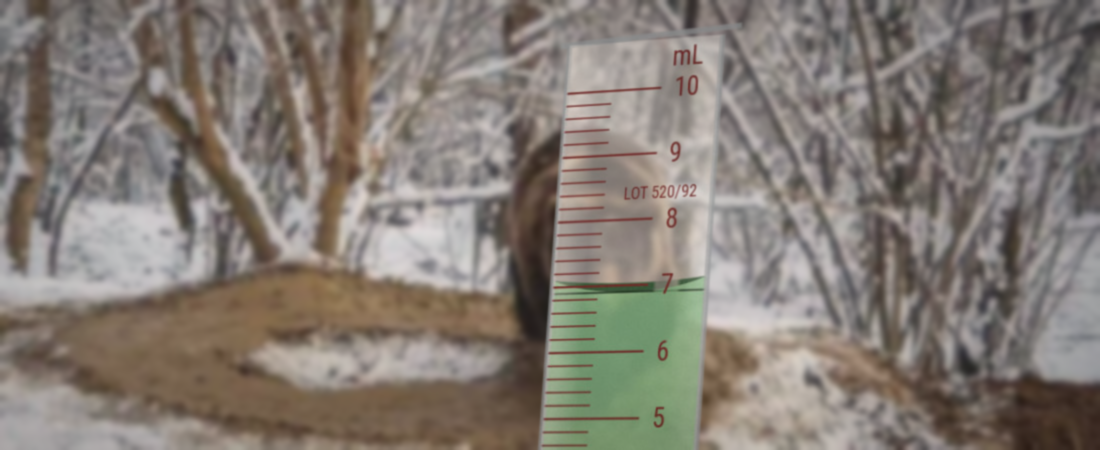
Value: 6.9 mL
